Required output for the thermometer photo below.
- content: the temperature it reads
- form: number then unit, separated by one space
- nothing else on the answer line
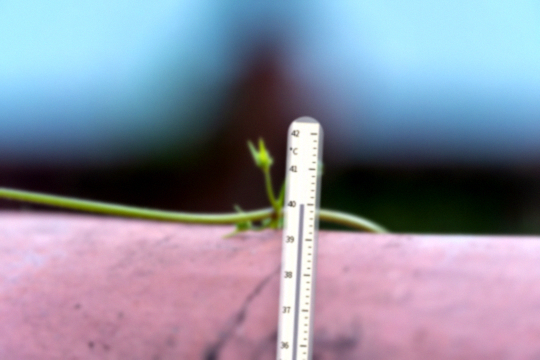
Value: 40 °C
